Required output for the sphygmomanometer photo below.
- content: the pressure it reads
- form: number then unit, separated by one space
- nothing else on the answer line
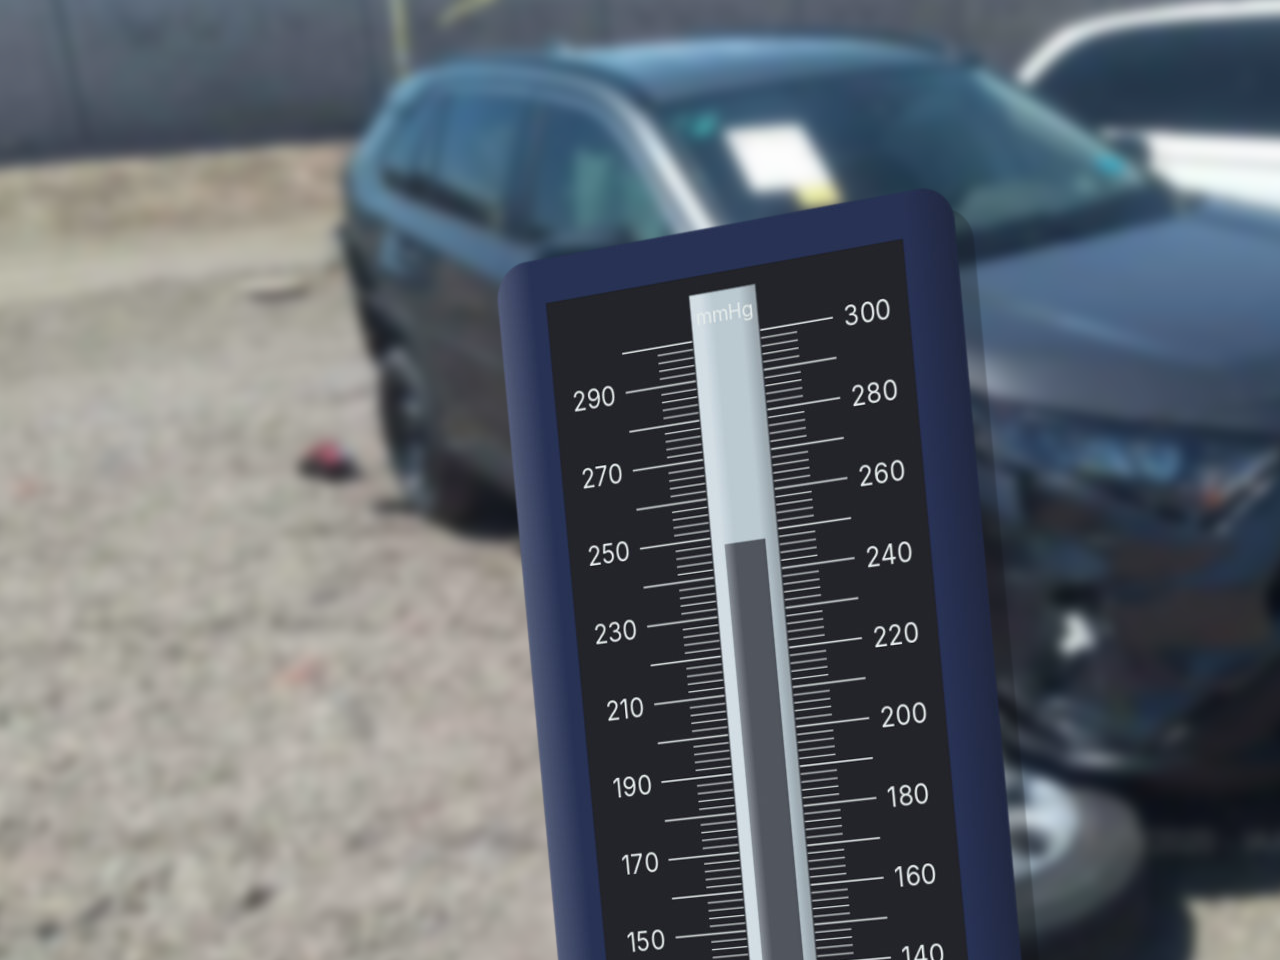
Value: 248 mmHg
